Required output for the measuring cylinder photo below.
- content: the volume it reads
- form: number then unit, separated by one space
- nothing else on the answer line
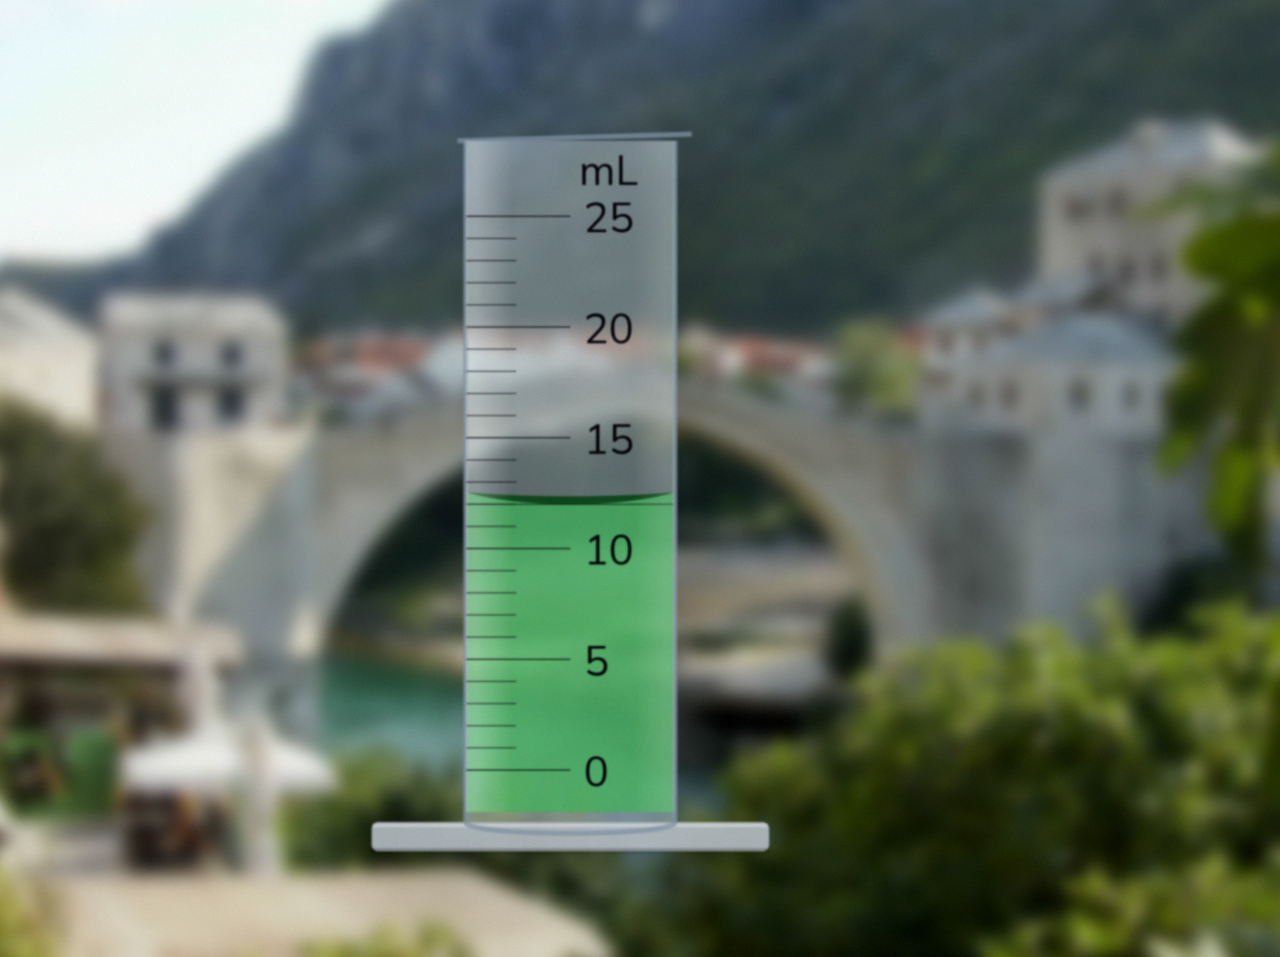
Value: 12 mL
